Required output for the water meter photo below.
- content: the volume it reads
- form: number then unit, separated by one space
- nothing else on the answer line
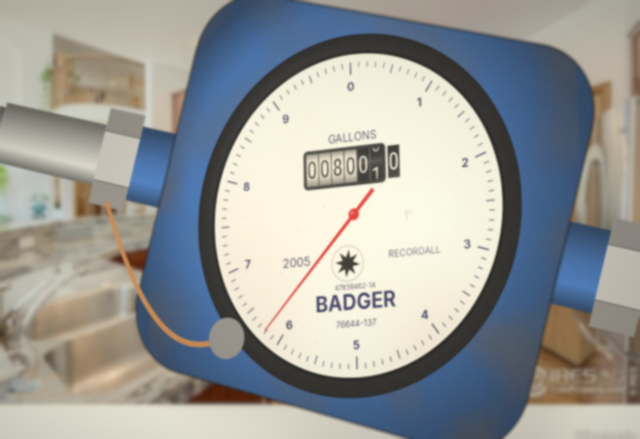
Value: 80006.2 gal
